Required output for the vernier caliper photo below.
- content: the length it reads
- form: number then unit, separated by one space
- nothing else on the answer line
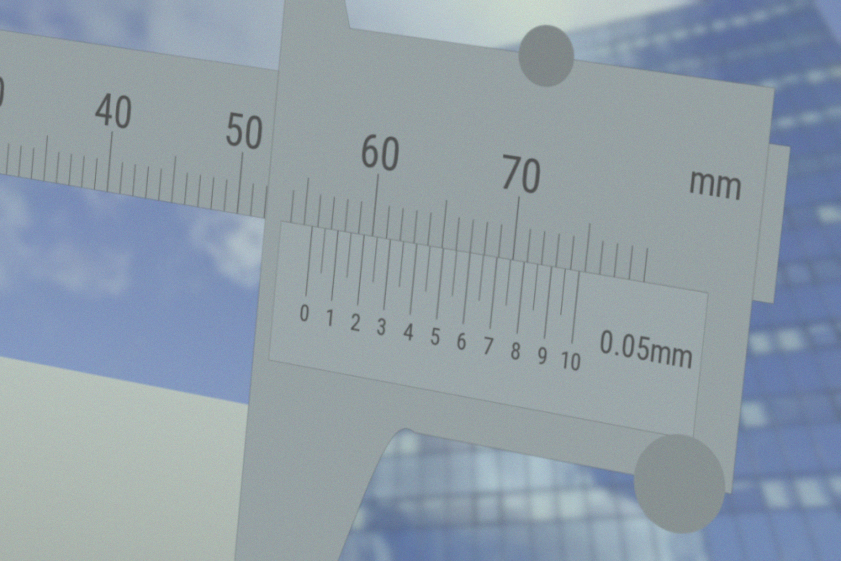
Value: 55.6 mm
